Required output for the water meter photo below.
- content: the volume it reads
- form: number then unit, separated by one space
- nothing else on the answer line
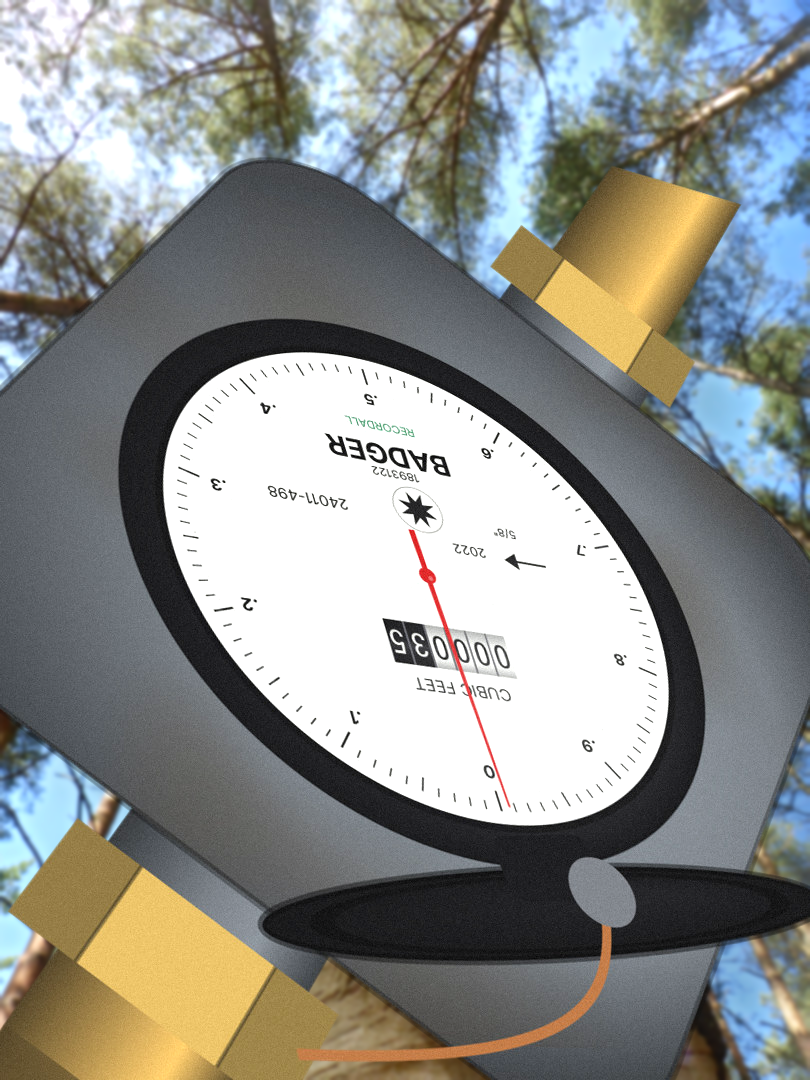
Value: 34.99 ft³
